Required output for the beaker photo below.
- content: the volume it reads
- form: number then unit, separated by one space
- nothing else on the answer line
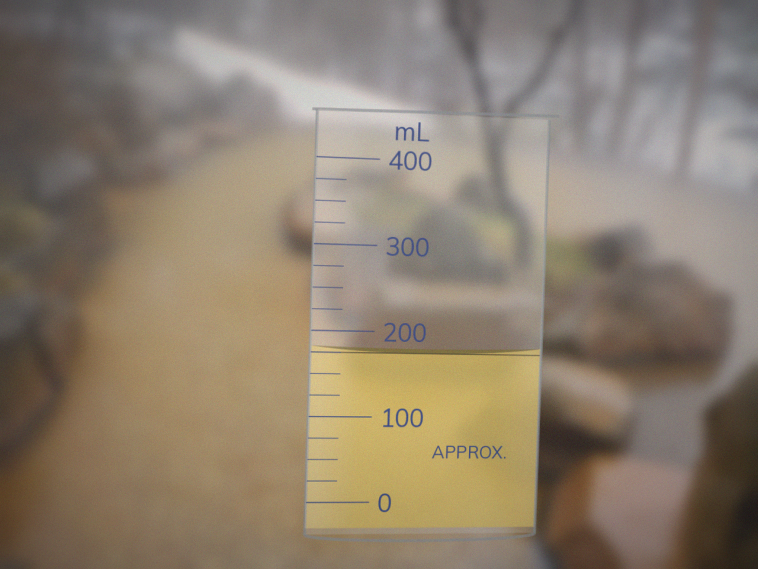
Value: 175 mL
